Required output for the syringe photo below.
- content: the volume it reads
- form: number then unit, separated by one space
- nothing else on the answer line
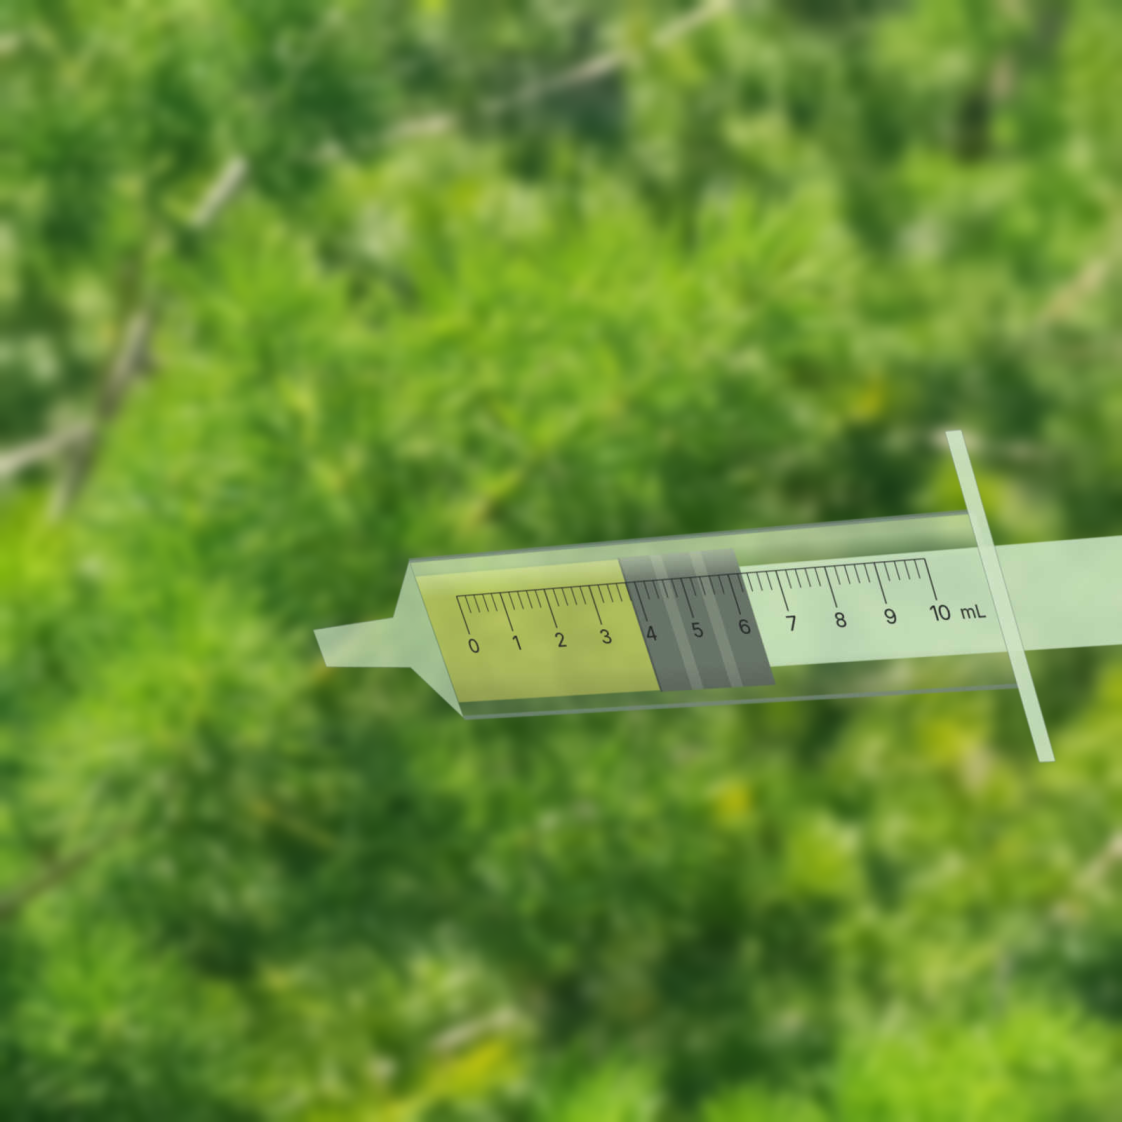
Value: 3.8 mL
